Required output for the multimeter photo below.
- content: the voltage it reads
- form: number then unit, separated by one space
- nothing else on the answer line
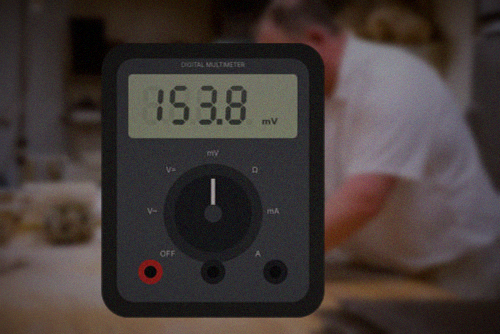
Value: 153.8 mV
